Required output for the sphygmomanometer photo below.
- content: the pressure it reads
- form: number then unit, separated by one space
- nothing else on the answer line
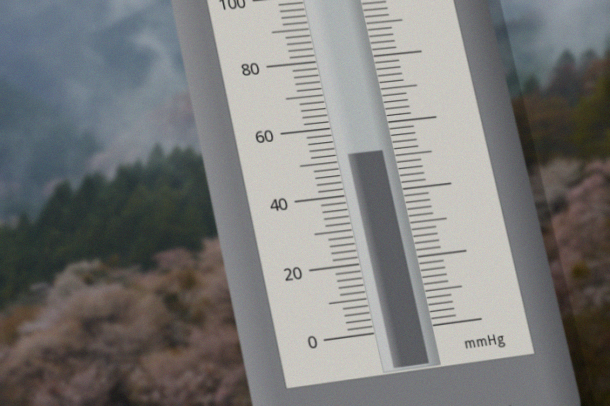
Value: 52 mmHg
